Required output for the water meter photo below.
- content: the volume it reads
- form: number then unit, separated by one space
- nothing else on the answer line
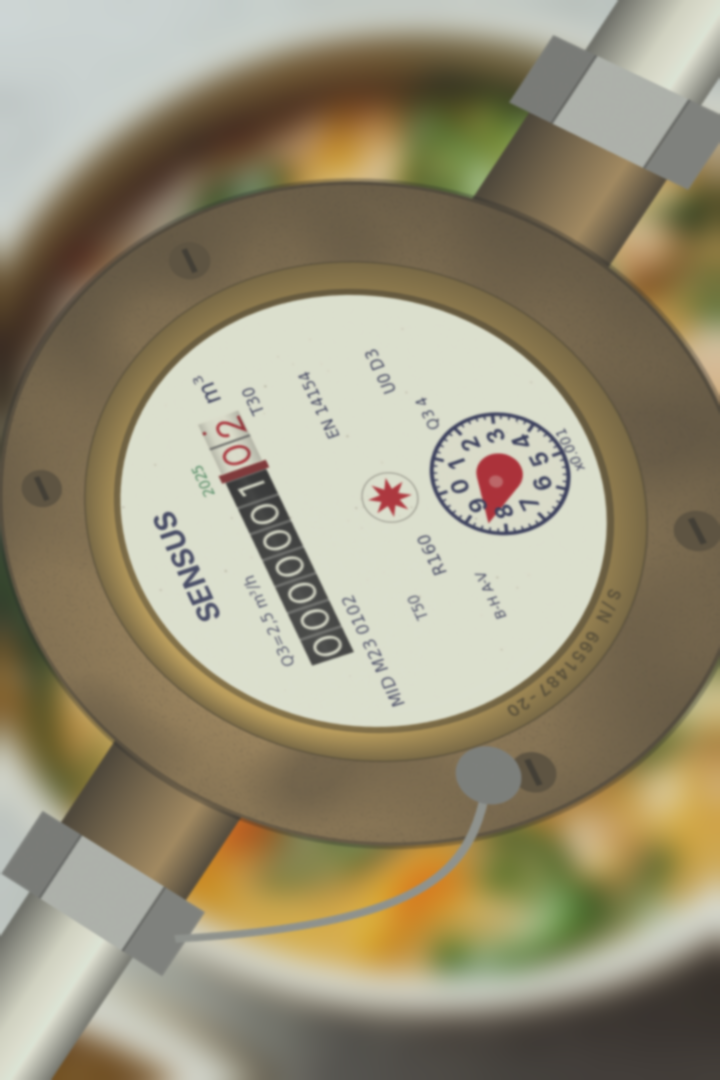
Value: 1.018 m³
